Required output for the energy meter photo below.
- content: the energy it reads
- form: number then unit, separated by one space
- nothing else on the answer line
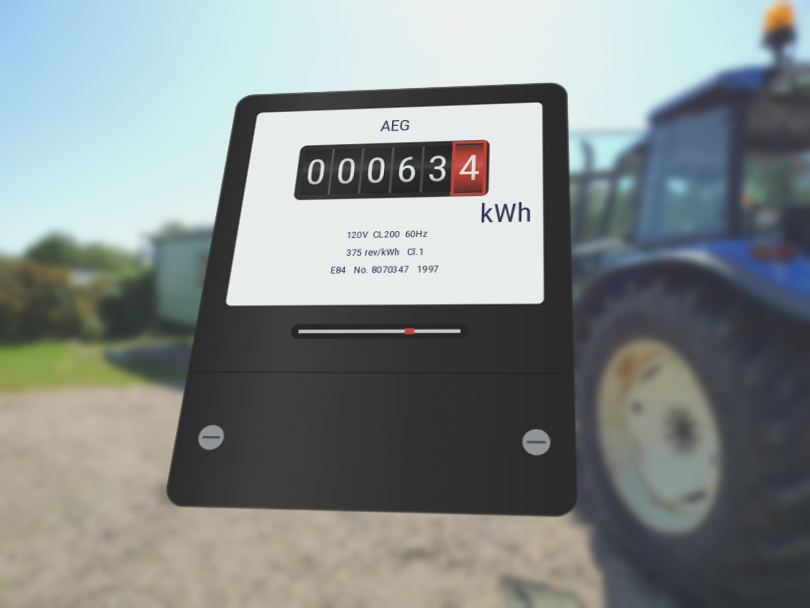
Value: 63.4 kWh
